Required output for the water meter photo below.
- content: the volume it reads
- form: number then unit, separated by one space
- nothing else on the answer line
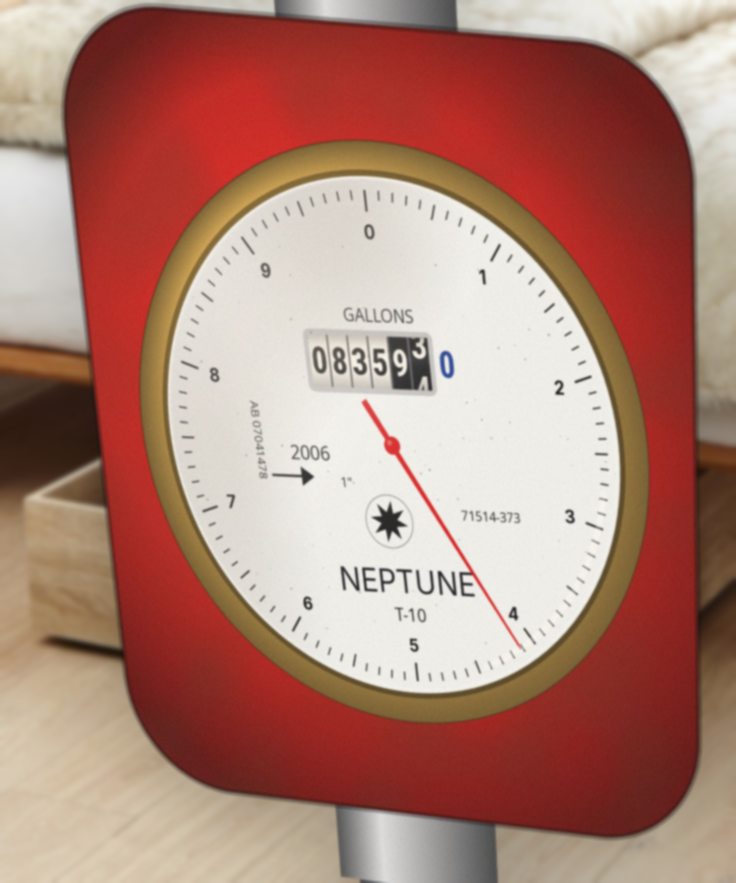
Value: 835934.1 gal
